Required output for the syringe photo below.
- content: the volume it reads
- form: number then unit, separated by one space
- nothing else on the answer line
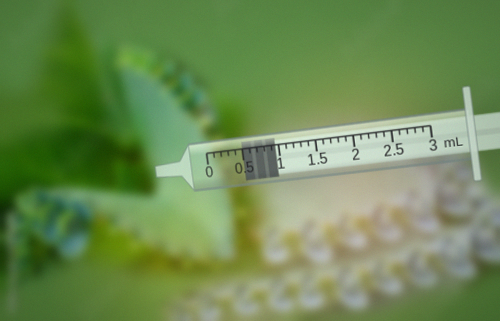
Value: 0.5 mL
